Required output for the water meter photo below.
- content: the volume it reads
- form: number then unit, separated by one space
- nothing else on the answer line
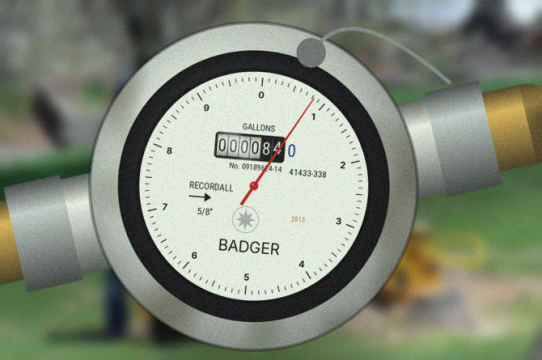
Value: 840.8 gal
